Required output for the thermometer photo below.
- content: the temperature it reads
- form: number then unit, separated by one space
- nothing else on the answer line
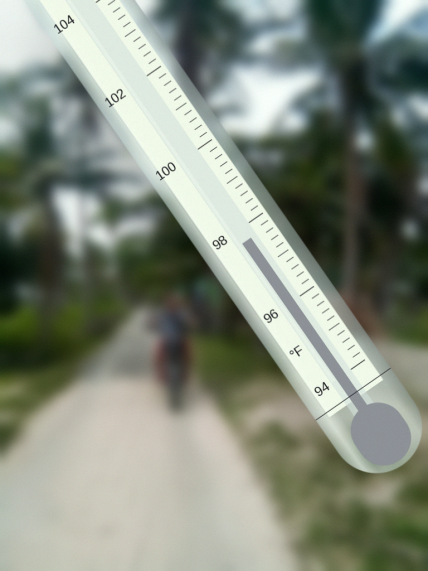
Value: 97.7 °F
